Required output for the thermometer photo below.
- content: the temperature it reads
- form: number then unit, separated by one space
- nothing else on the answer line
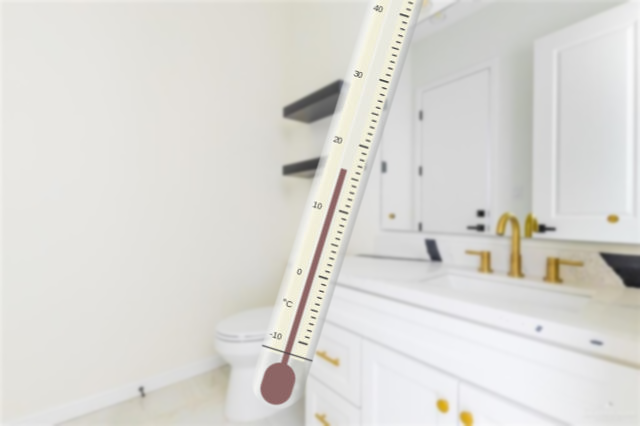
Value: 16 °C
